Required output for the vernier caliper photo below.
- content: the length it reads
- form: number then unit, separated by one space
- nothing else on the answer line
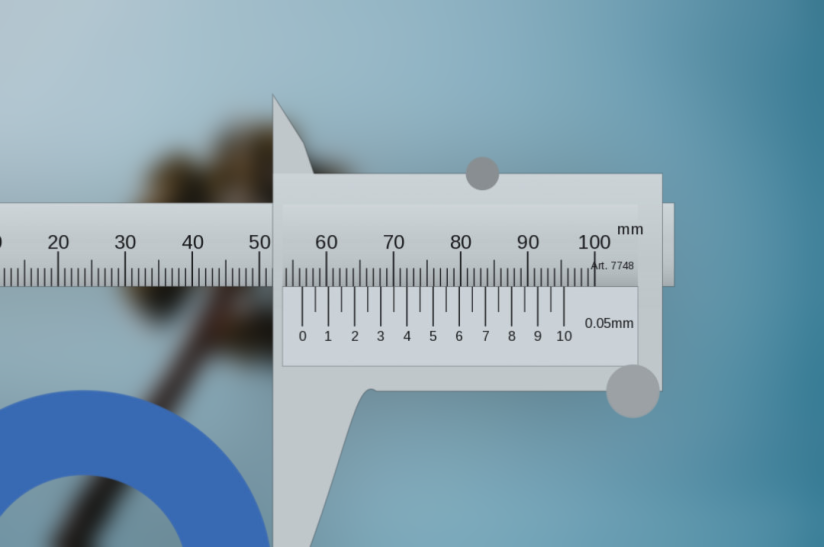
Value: 56.4 mm
